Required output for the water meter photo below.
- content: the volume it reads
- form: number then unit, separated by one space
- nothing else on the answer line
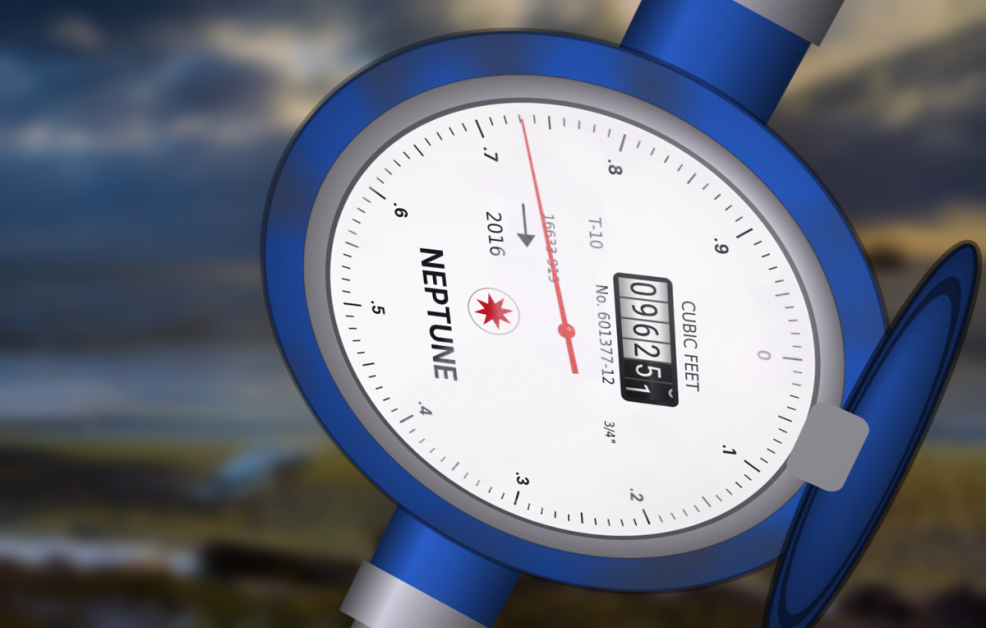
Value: 96250.73 ft³
